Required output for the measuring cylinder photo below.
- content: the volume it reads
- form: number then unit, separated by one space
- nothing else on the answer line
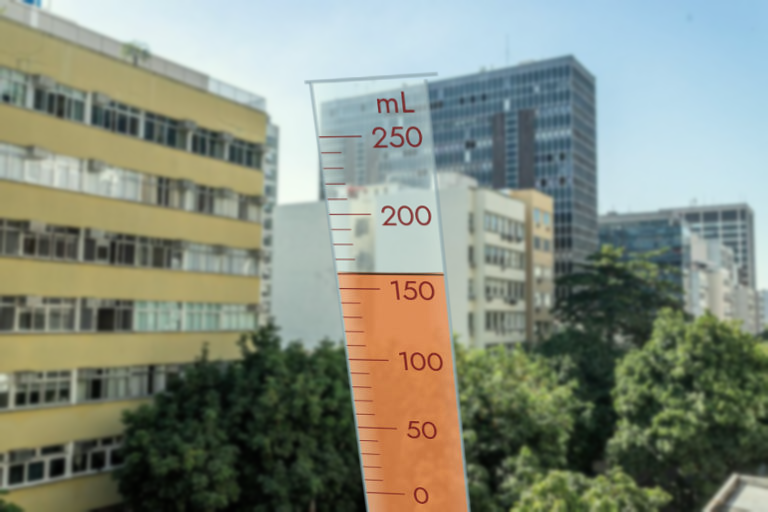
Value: 160 mL
